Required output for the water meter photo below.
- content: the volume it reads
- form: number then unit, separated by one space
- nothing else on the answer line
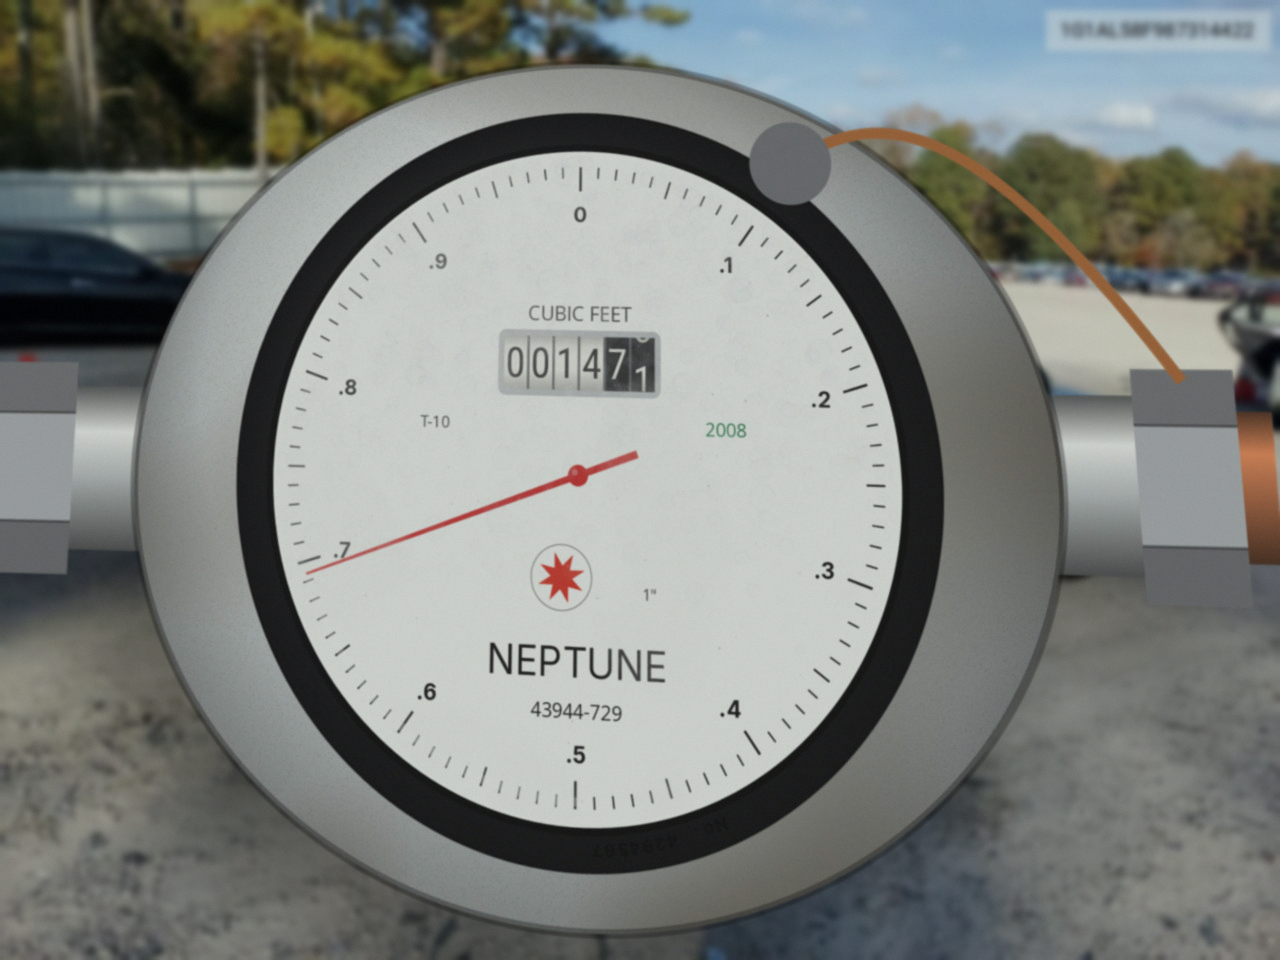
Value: 1470.69 ft³
